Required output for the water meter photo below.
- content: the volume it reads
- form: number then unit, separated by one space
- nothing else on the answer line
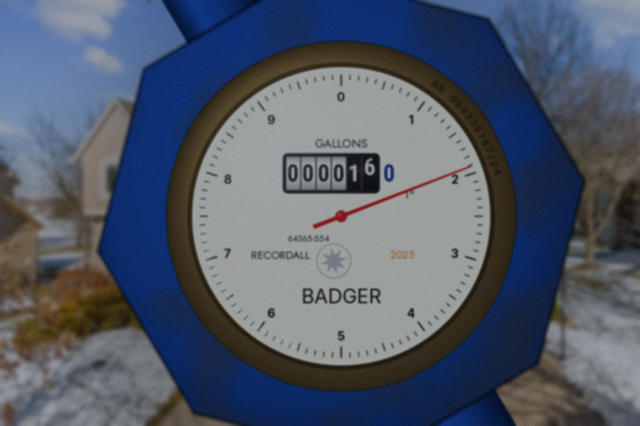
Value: 161.9 gal
